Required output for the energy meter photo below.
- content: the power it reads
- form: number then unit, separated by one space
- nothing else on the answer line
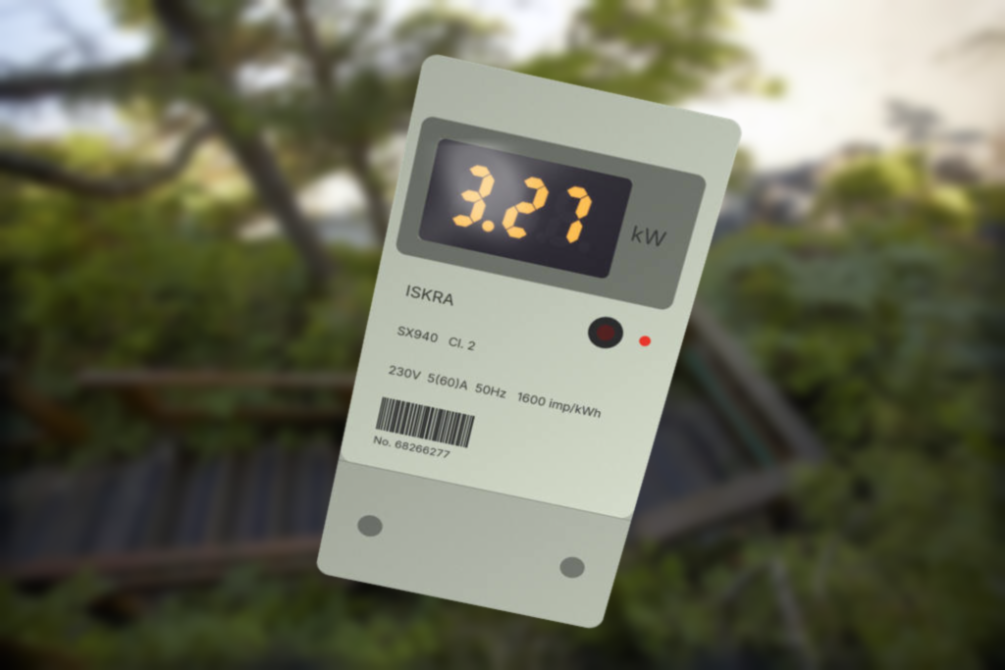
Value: 3.27 kW
